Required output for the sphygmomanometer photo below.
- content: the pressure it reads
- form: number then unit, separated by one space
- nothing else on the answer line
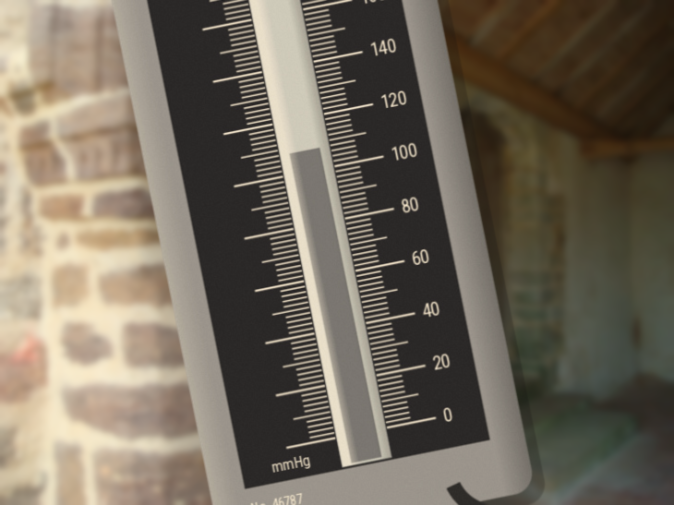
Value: 108 mmHg
